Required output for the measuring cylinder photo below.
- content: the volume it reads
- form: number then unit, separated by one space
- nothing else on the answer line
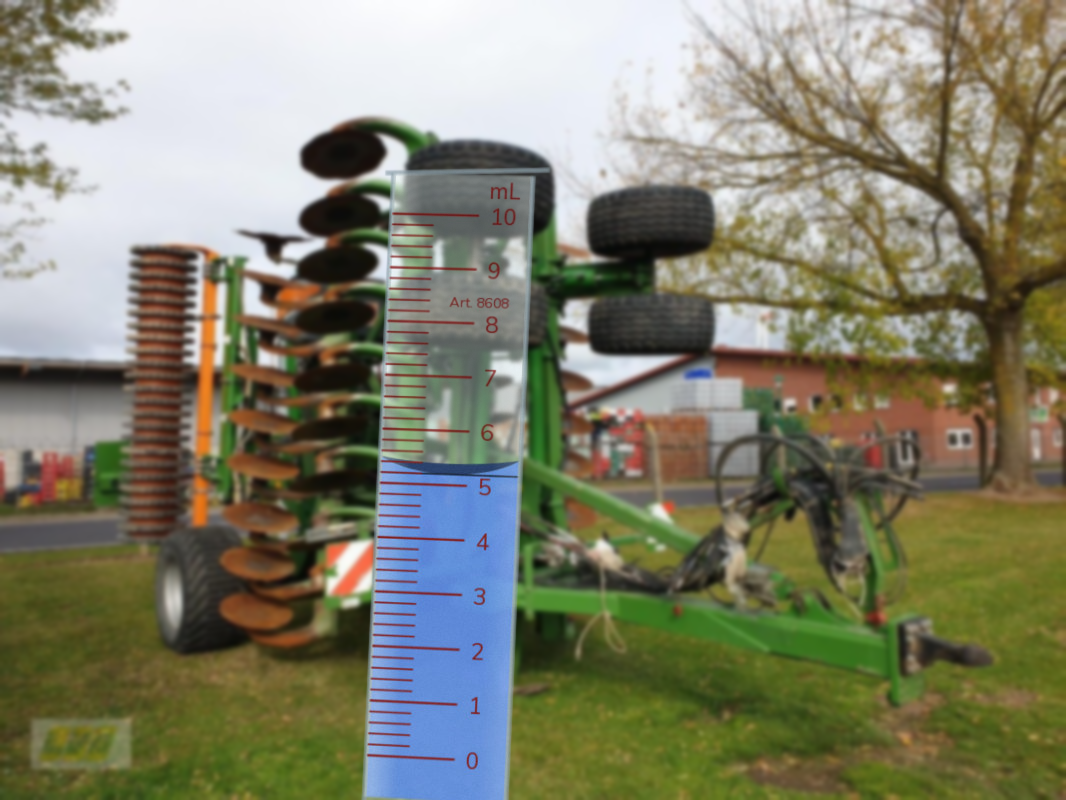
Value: 5.2 mL
